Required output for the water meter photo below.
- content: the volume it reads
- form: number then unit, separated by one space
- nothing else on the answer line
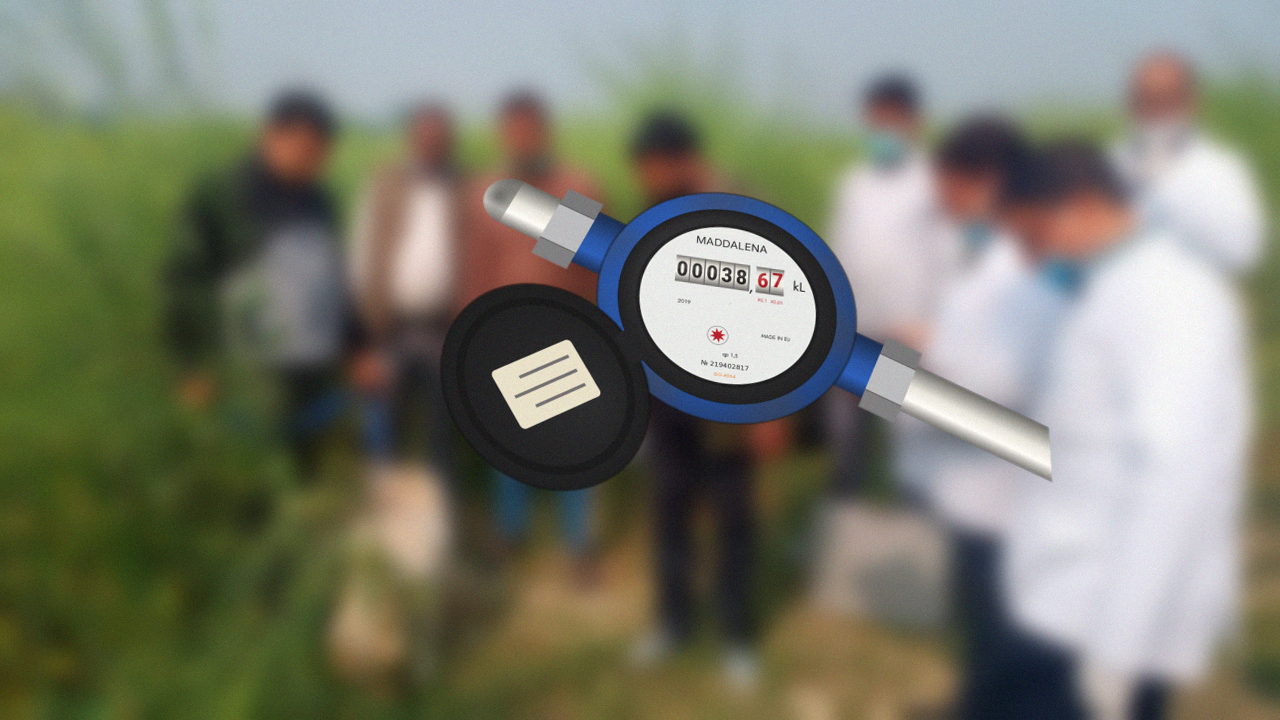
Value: 38.67 kL
